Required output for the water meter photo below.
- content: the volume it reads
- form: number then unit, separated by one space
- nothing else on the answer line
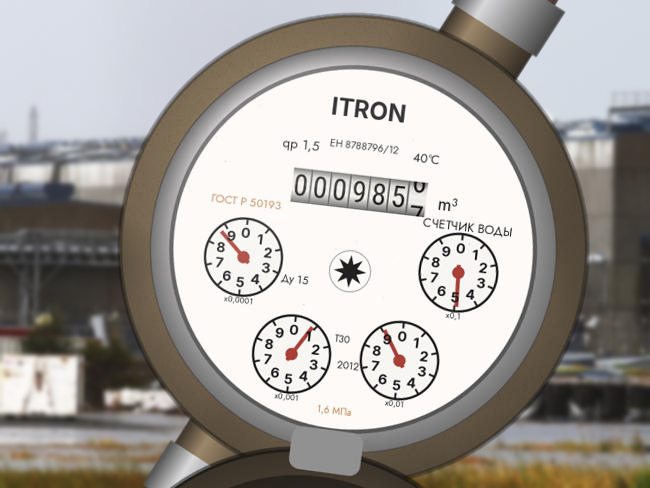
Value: 9856.4908 m³
